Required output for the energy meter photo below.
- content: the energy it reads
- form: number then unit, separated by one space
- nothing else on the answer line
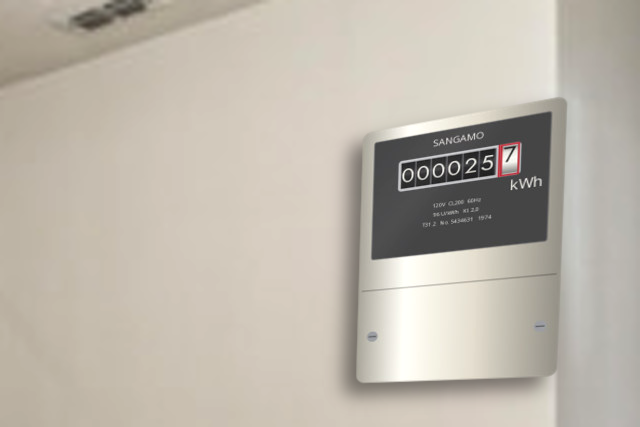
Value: 25.7 kWh
